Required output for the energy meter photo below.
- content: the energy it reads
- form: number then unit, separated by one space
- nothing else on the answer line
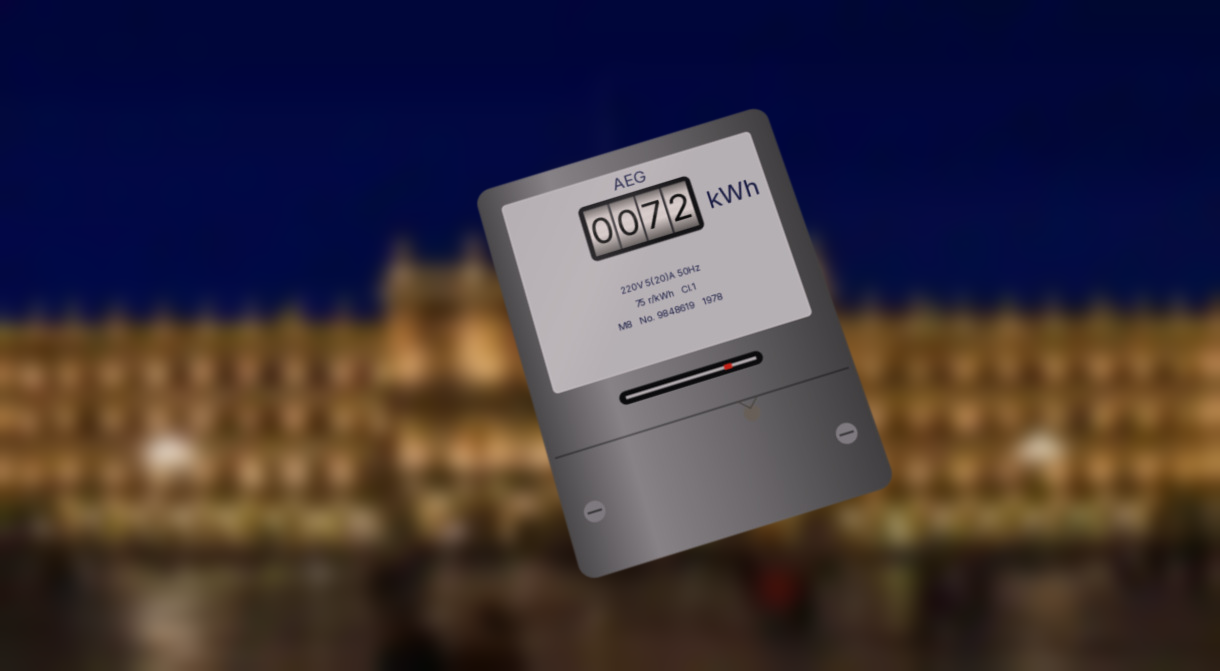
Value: 72 kWh
